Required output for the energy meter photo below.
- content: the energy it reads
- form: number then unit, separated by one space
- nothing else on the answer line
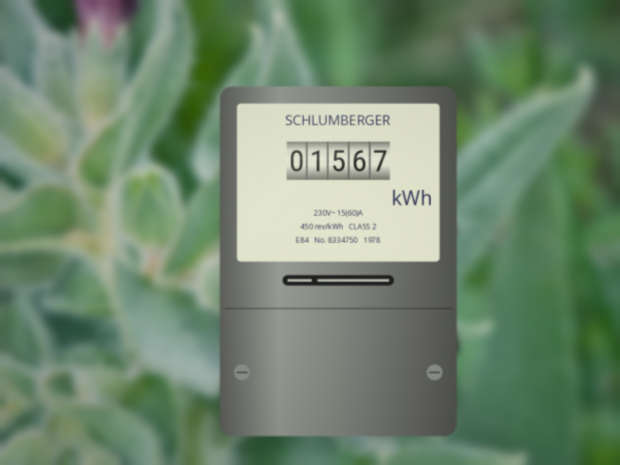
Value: 1567 kWh
